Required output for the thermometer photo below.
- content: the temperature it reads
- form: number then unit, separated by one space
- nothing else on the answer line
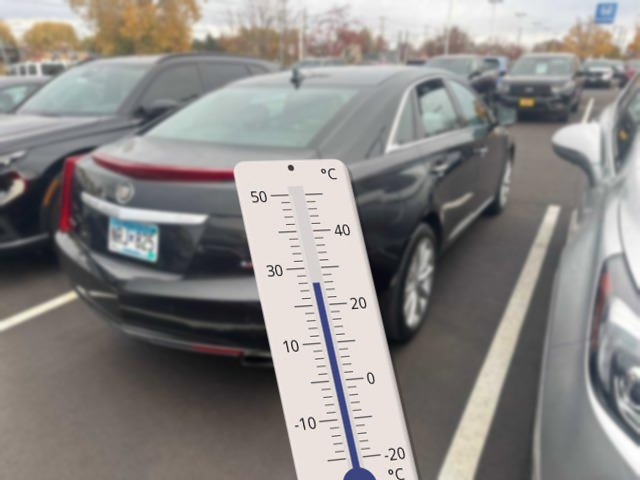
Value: 26 °C
